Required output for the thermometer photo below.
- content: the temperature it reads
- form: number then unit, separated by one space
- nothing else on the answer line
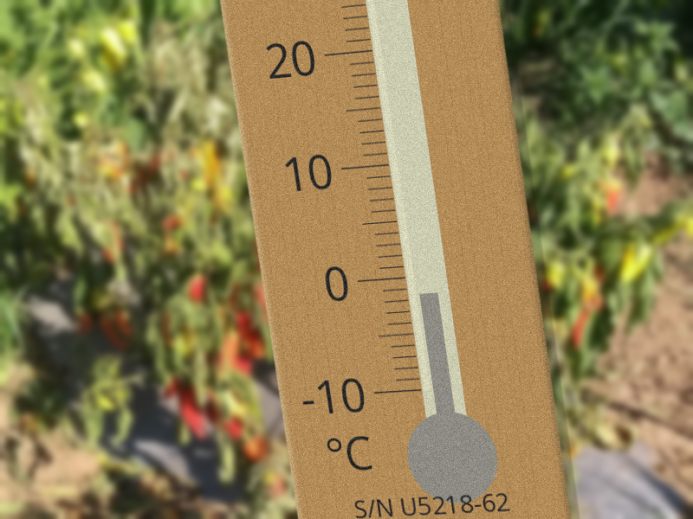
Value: -1.5 °C
